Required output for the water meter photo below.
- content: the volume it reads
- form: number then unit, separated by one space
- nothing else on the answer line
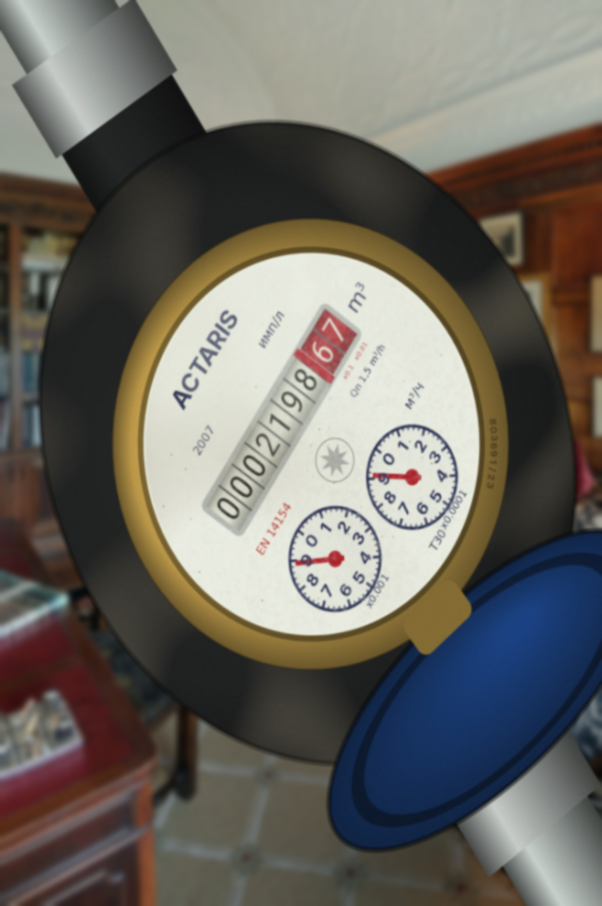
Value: 2198.6789 m³
